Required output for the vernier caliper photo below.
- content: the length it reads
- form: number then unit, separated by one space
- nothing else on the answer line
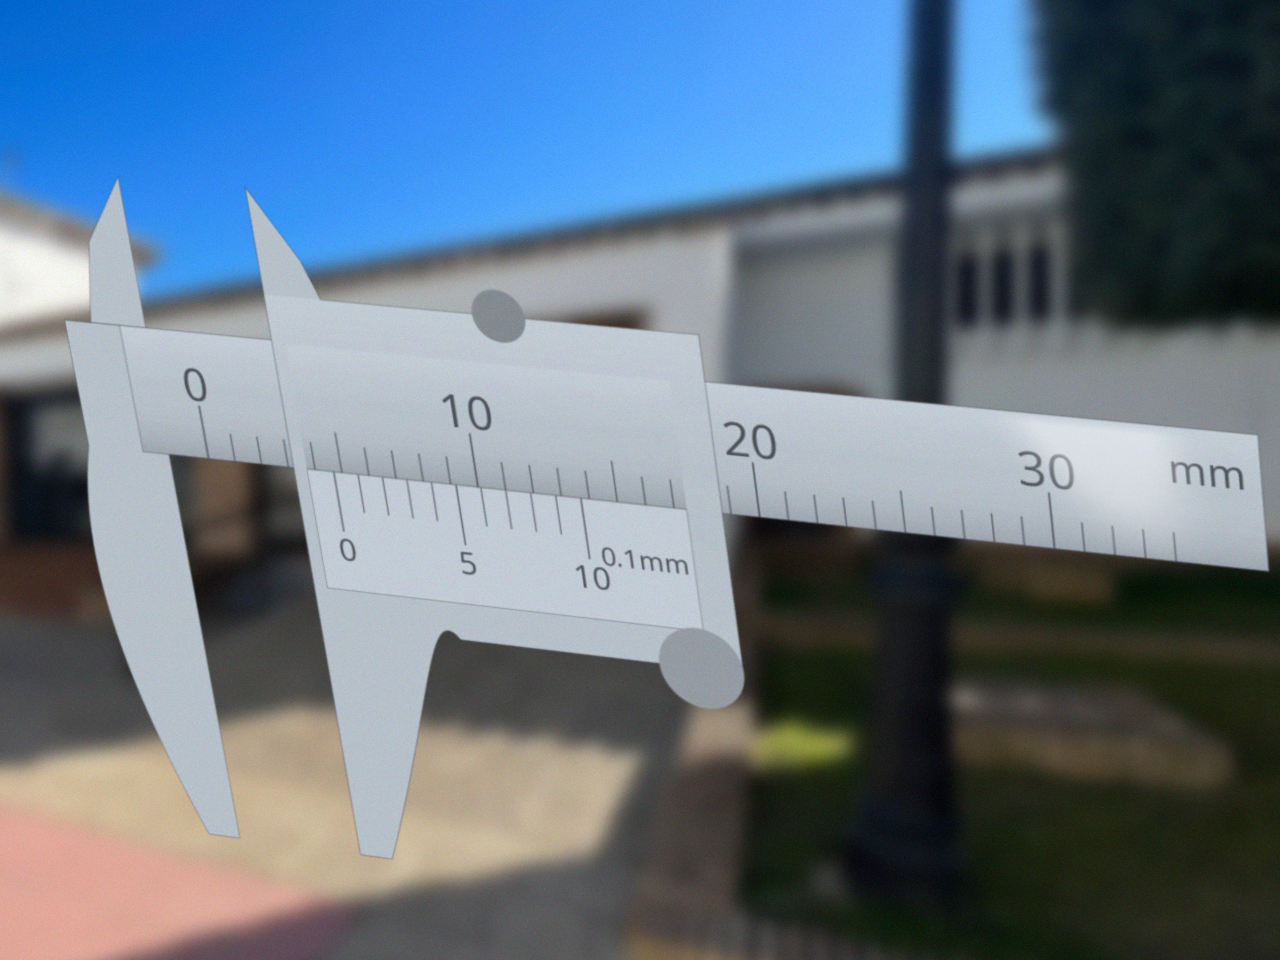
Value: 4.7 mm
